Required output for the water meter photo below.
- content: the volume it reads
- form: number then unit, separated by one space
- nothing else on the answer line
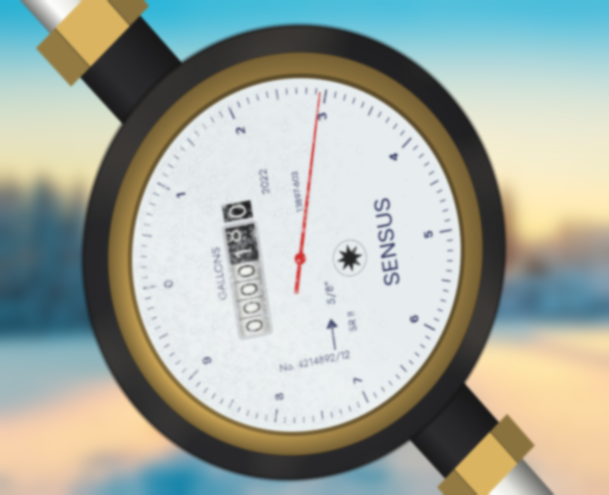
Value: 182.9 gal
